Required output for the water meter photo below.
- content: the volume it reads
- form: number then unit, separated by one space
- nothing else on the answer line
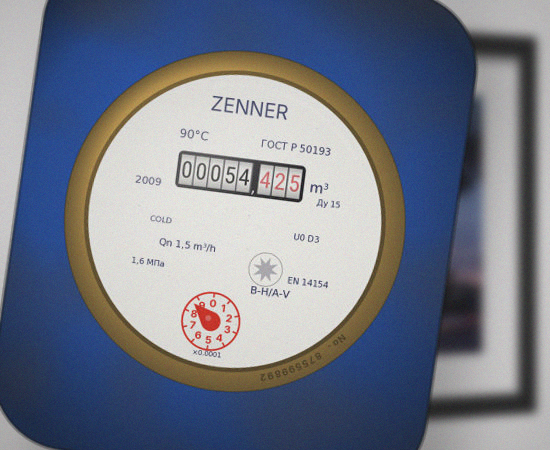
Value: 54.4258 m³
